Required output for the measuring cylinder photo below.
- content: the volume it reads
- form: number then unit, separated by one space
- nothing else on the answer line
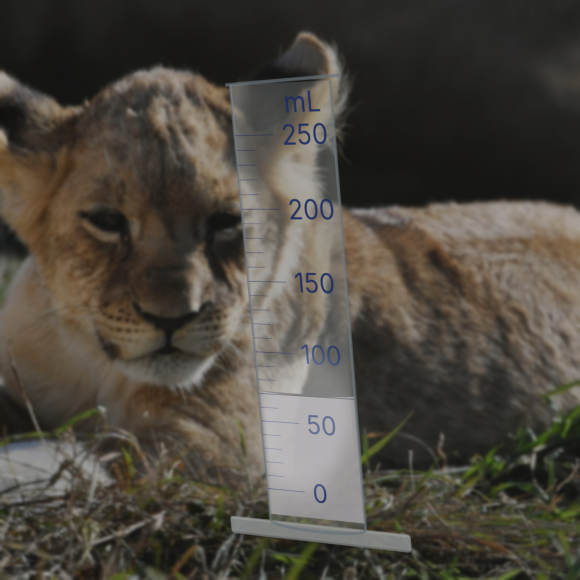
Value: 70 mL
